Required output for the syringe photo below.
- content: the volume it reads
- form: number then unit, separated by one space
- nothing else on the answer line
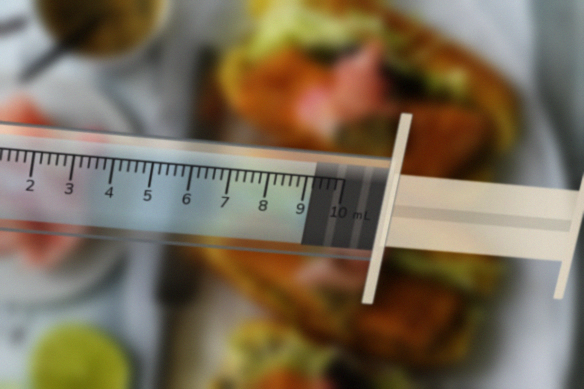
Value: 9.2 mL
